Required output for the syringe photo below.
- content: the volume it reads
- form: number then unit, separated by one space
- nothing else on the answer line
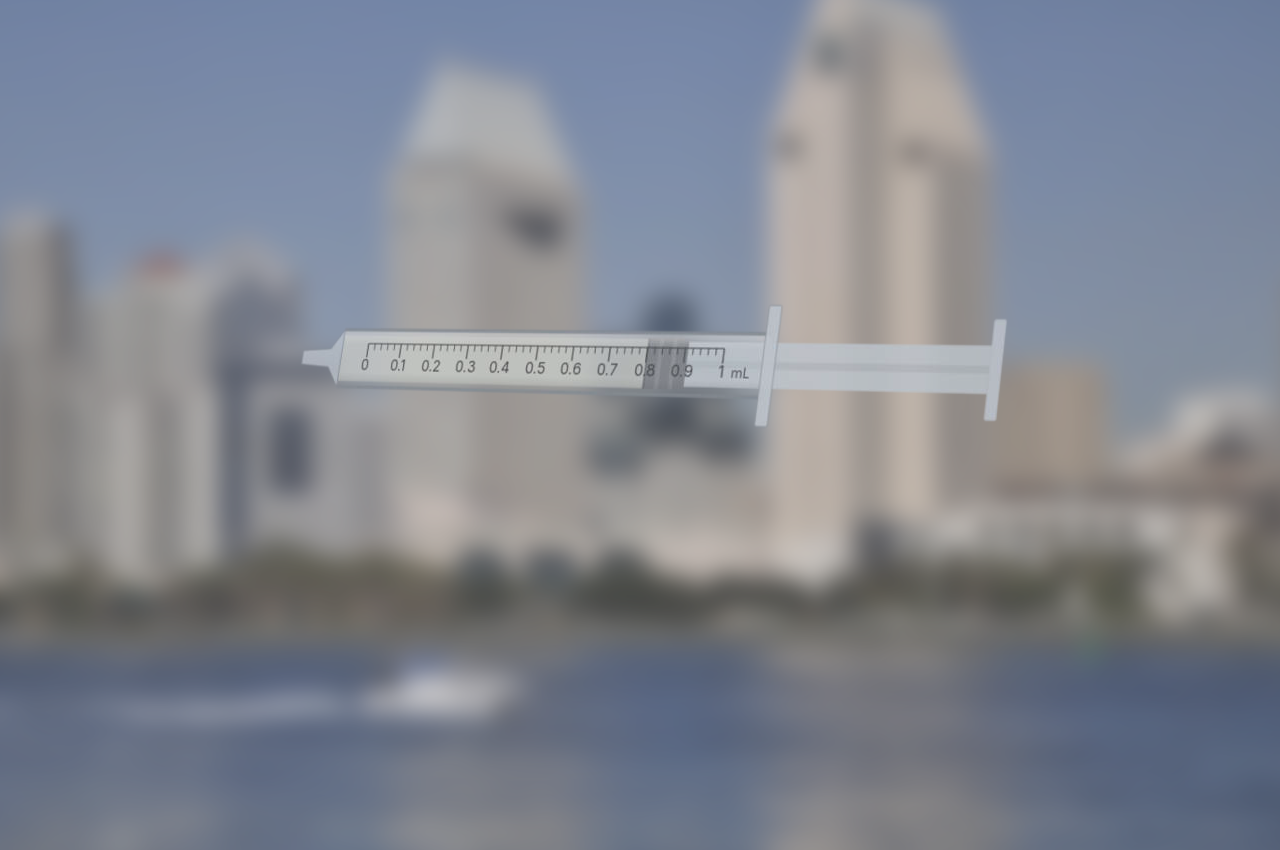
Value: 0.8 mL
